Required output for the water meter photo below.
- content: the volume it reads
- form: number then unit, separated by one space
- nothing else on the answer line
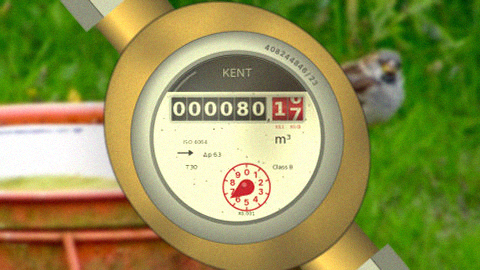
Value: 80.166 m³
